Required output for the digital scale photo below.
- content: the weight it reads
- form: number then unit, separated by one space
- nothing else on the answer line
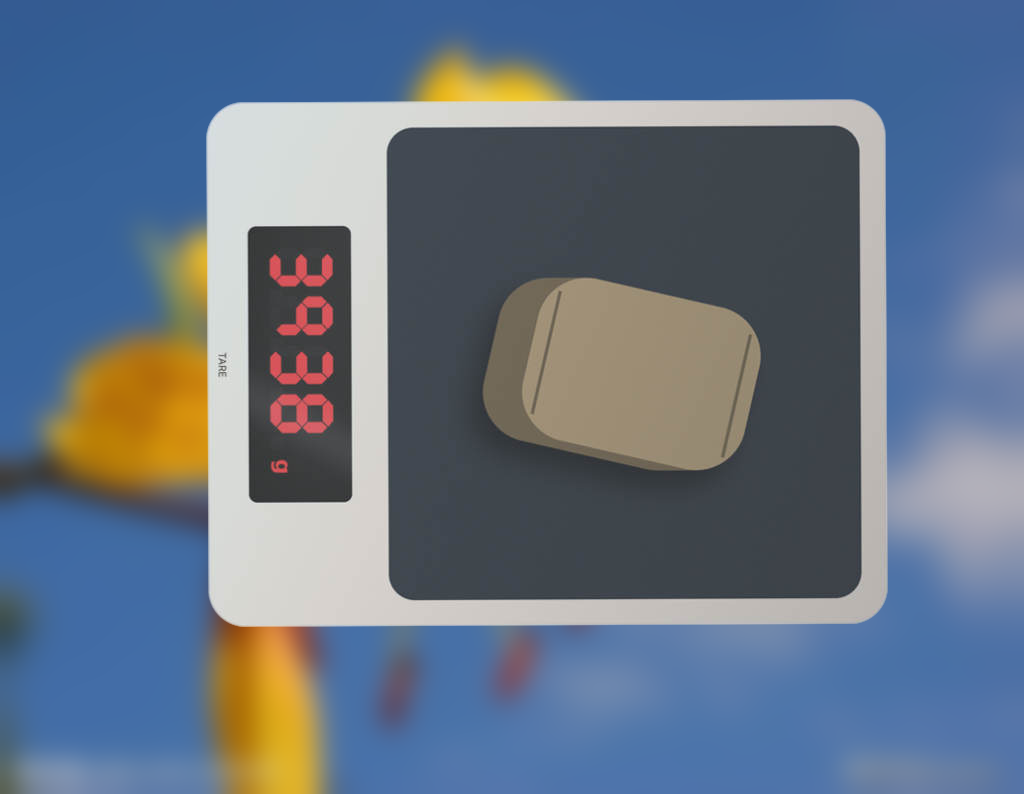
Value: 3938 g
